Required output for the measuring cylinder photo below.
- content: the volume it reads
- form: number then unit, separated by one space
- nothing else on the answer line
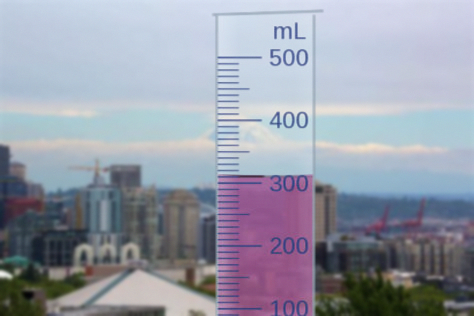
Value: 310 mL
